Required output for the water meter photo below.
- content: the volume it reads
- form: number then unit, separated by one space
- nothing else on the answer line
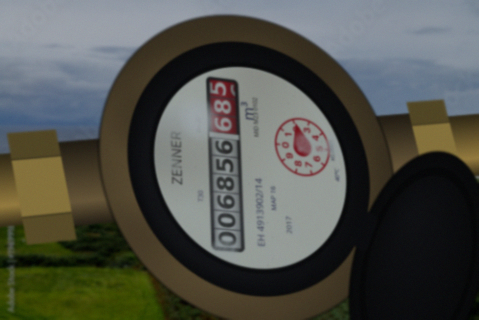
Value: 6856.6852 m³
